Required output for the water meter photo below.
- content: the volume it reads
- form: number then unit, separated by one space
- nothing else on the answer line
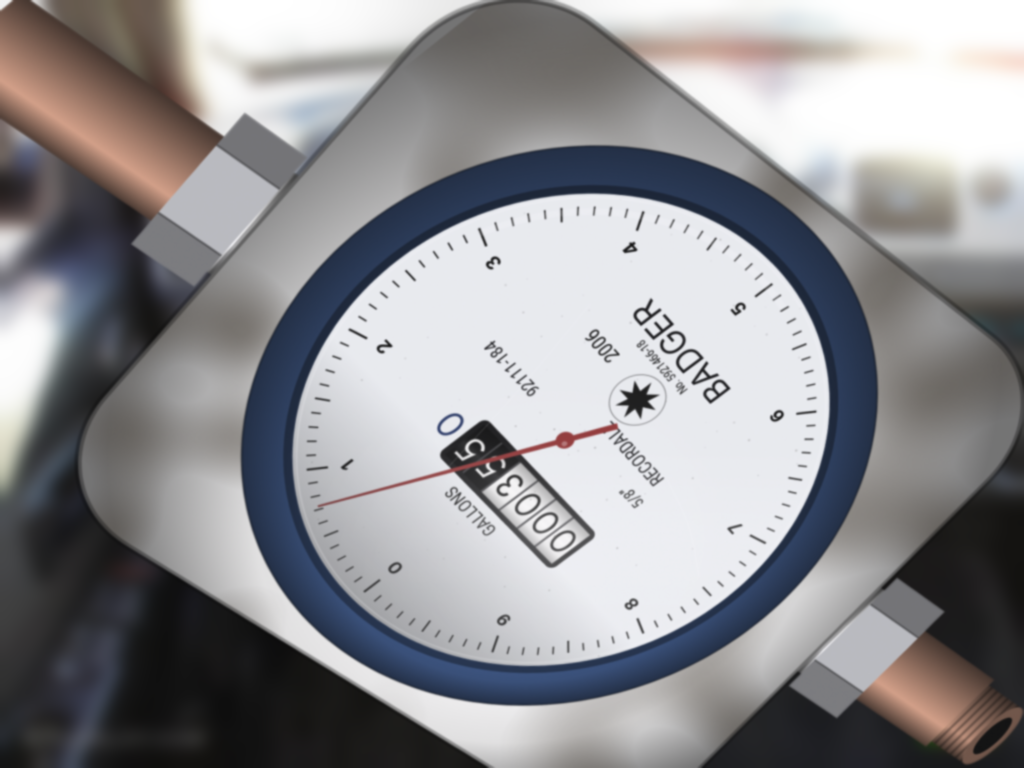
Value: 3550.7 gal
